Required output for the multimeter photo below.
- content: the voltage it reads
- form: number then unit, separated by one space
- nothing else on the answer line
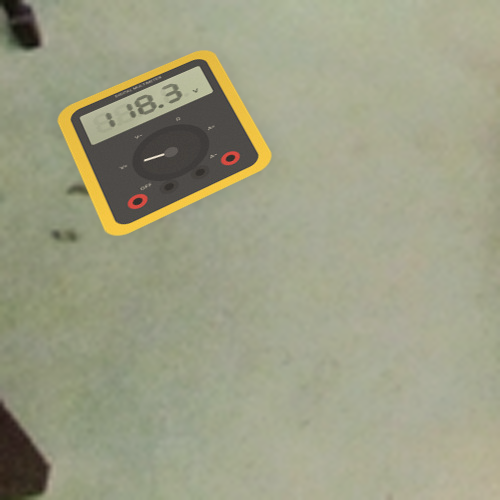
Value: 118.3 V
